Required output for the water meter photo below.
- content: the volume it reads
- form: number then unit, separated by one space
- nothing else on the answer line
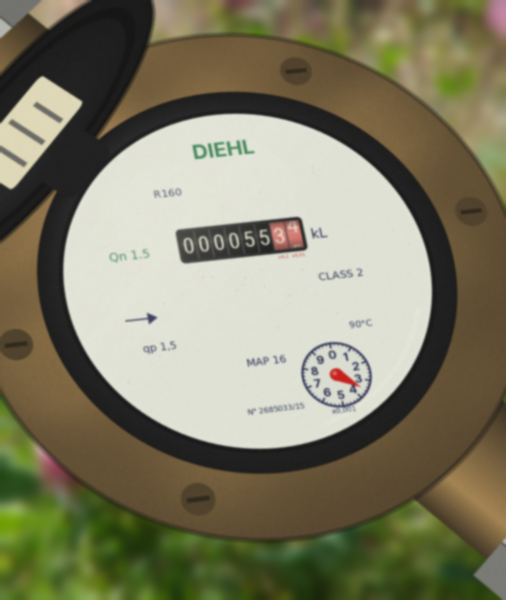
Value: 55.343 kL
